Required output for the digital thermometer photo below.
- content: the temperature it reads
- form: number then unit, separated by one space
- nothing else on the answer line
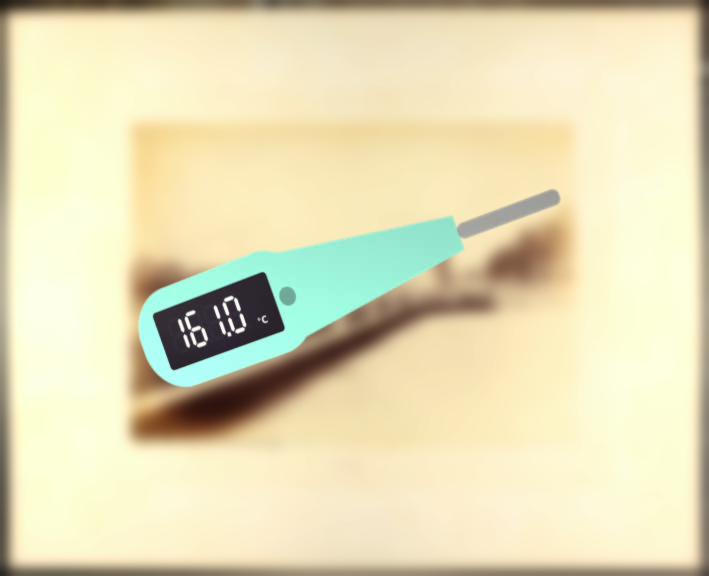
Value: 161.0 °C
